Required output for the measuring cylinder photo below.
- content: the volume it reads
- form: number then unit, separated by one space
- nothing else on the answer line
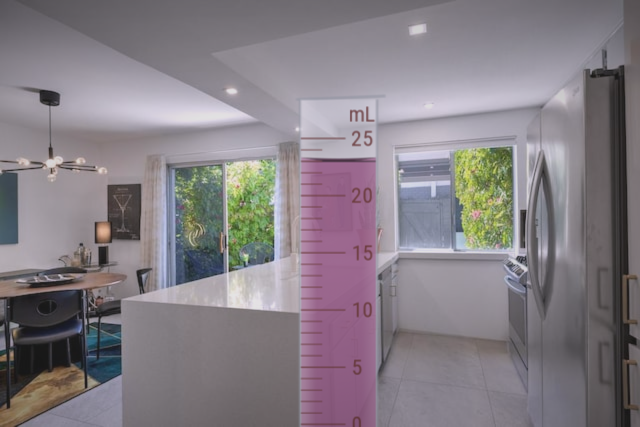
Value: 23 mL
